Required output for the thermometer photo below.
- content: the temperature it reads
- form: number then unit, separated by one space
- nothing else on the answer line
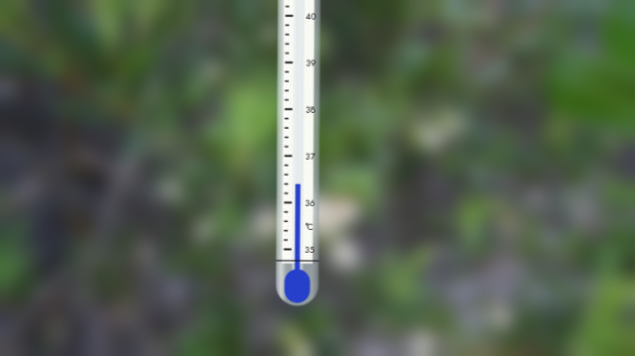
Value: 36.4 °C
